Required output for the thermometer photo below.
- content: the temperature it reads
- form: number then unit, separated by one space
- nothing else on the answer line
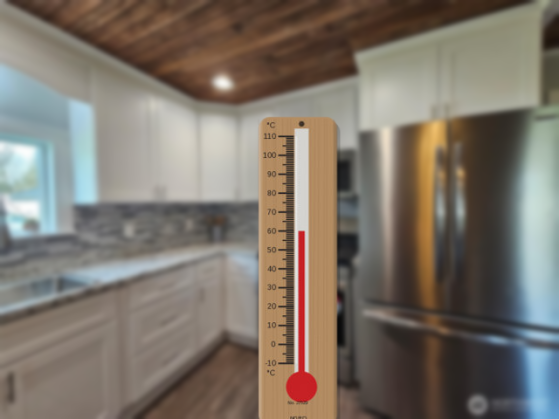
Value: 60 °C
